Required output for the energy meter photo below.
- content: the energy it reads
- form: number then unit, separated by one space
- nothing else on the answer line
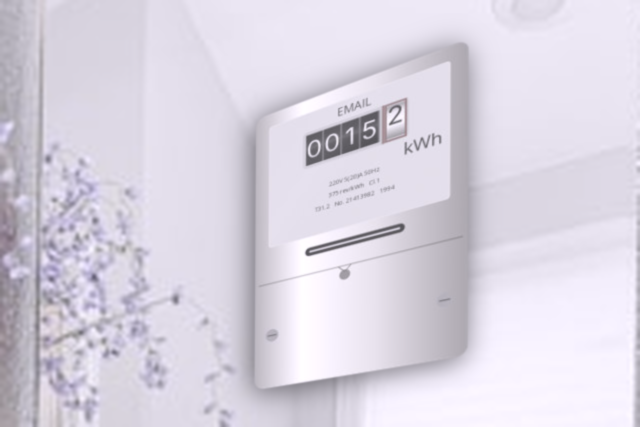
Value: 15.2 kWh
